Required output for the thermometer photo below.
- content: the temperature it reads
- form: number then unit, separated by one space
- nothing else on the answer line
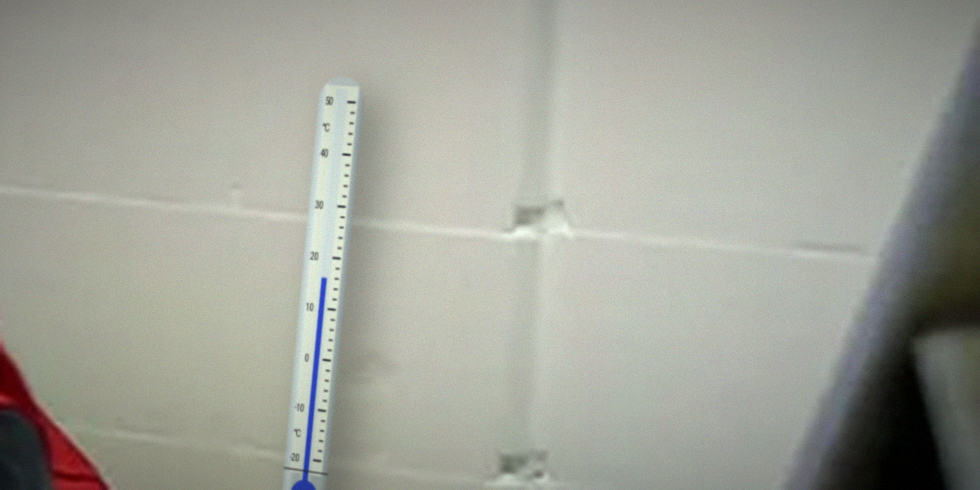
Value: 16 °C
